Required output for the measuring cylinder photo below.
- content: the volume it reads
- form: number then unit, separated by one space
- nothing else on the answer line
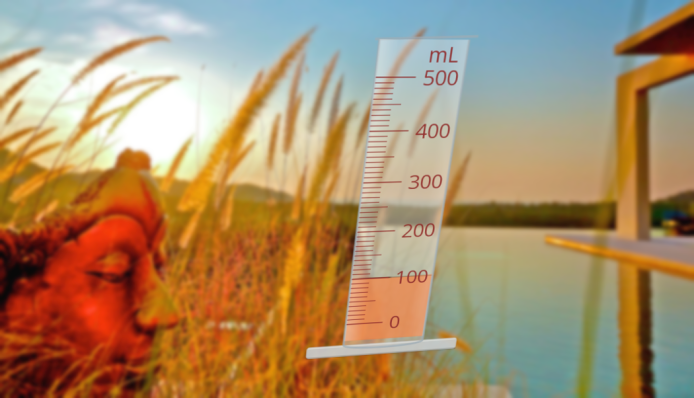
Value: 100 mL
